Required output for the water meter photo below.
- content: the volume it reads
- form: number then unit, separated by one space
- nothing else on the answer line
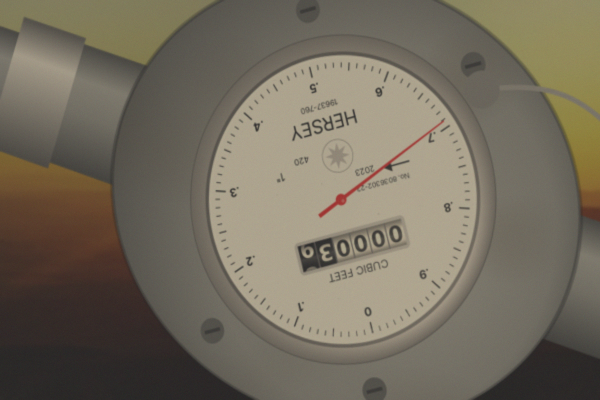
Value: 38.69 ft³
